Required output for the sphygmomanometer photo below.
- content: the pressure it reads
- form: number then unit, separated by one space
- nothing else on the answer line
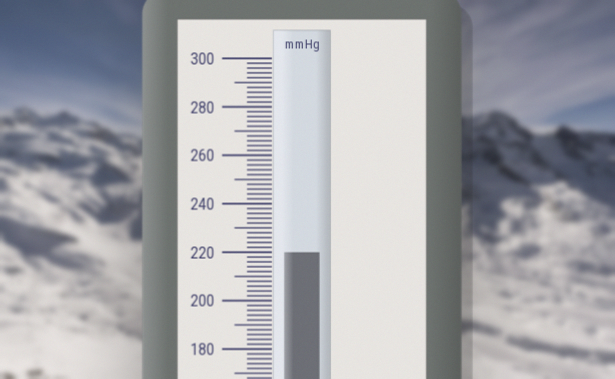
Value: 220 mmHg
